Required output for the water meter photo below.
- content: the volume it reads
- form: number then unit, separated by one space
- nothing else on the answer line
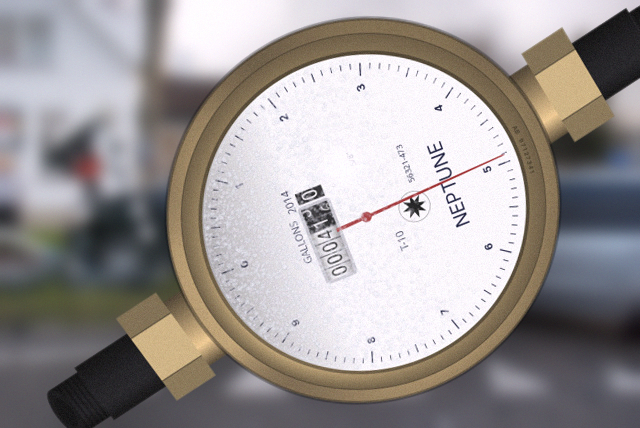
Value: 4154.9 gal
